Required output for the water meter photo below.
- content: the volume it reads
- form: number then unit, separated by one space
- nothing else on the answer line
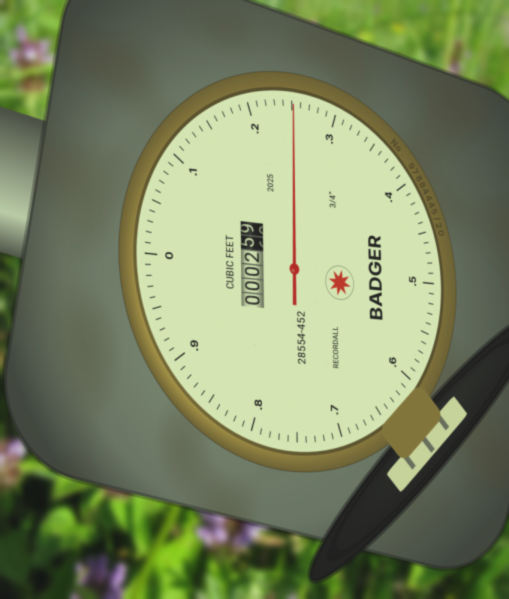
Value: 259.25 ft³
